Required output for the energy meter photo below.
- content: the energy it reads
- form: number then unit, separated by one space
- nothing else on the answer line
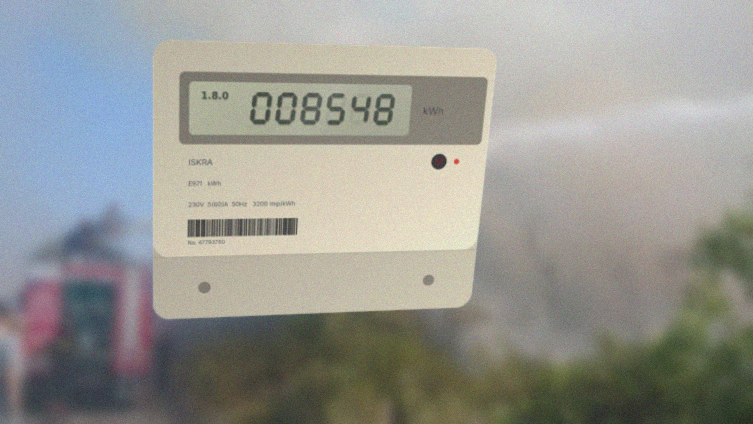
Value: 8548 kWh
